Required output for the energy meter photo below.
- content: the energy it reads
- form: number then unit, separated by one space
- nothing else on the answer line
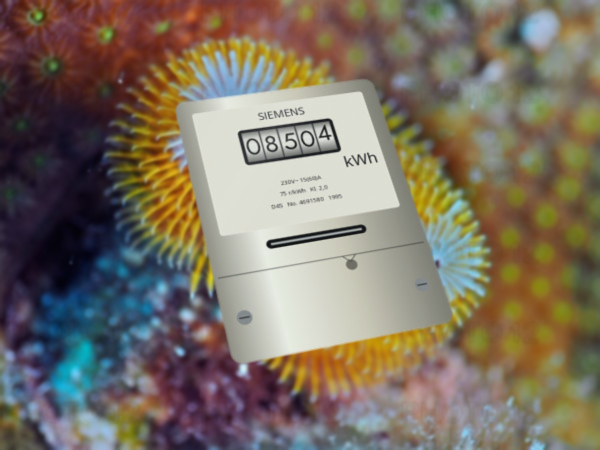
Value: 8504 kWh
